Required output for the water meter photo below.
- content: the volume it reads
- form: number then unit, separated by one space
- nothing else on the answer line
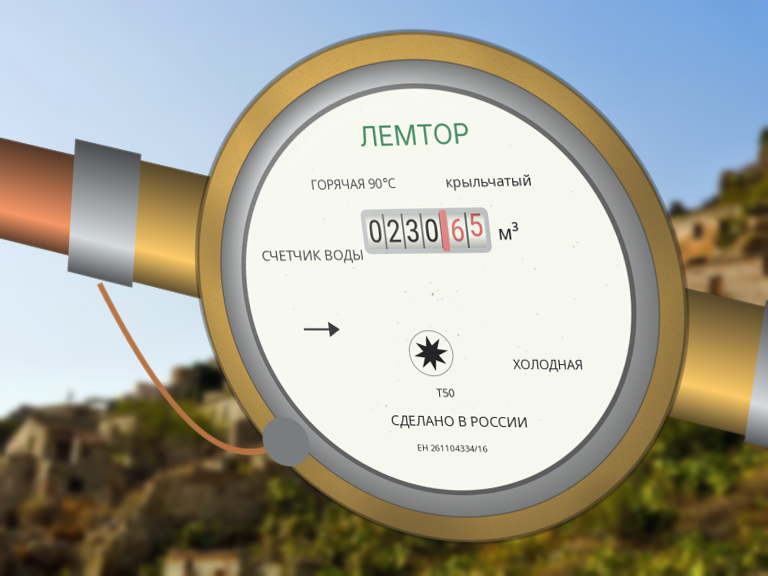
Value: 230.65 m³
